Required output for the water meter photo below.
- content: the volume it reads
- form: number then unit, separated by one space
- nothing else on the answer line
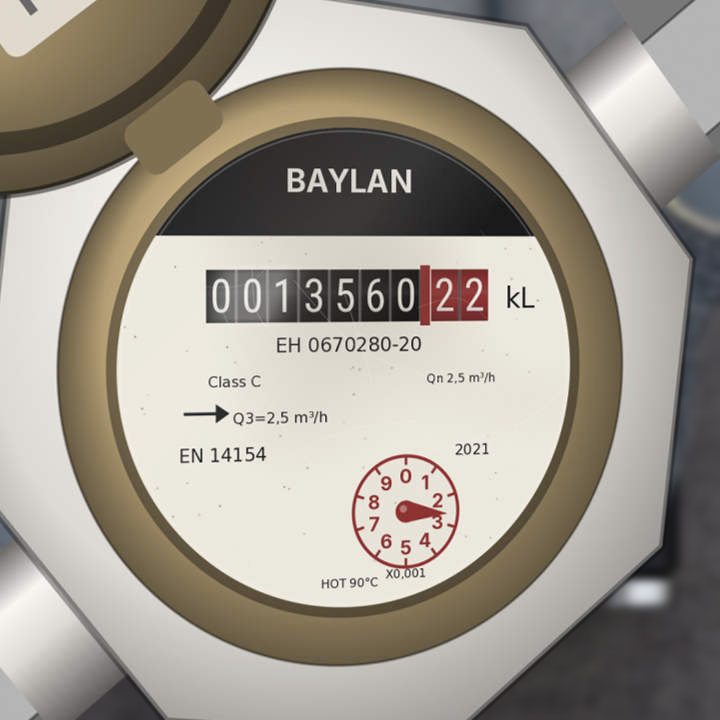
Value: 13560.222 kL
